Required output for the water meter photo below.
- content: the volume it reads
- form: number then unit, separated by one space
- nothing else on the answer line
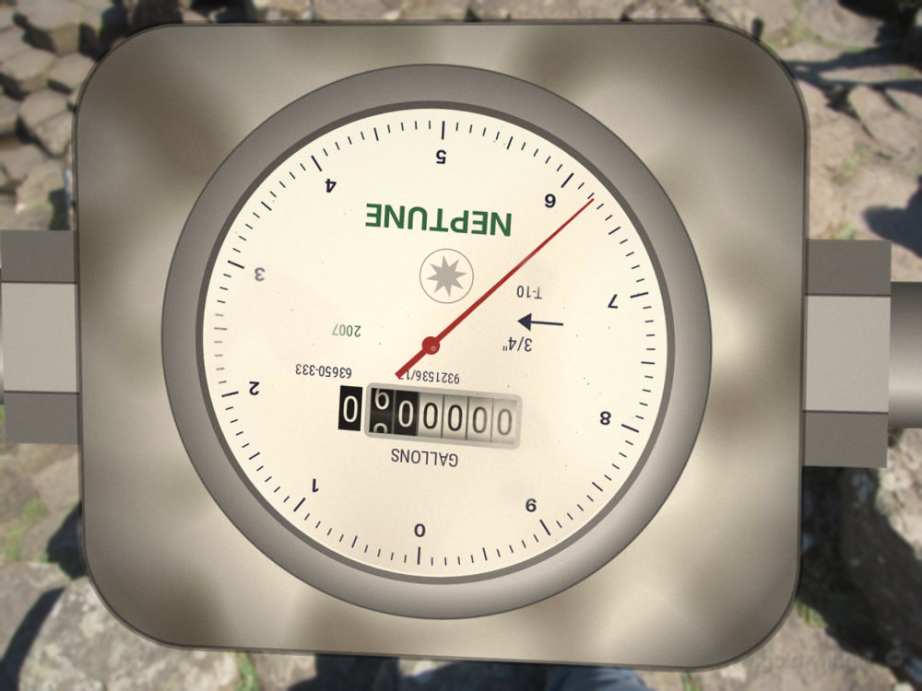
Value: 86.2 gal
